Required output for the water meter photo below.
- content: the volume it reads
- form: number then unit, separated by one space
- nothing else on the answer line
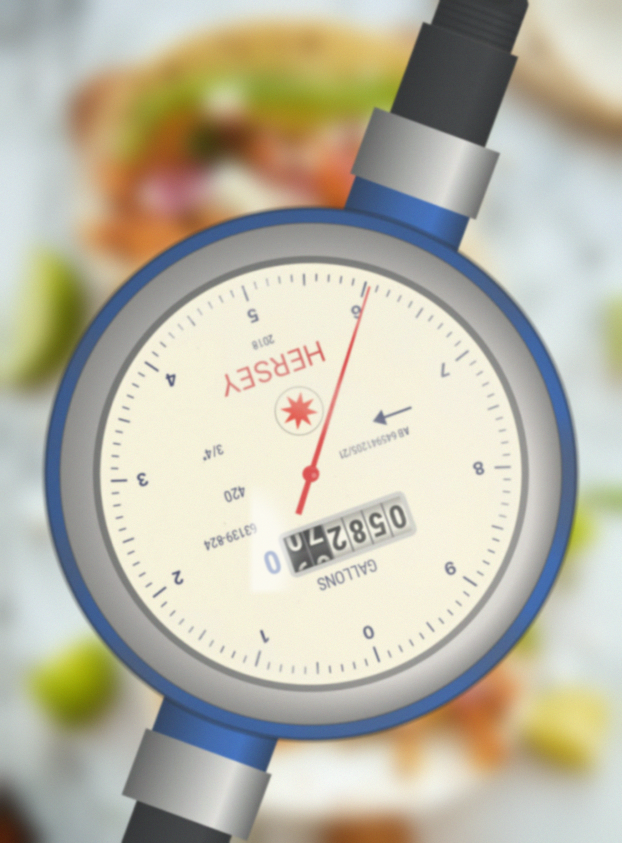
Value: 582696.0 gal
